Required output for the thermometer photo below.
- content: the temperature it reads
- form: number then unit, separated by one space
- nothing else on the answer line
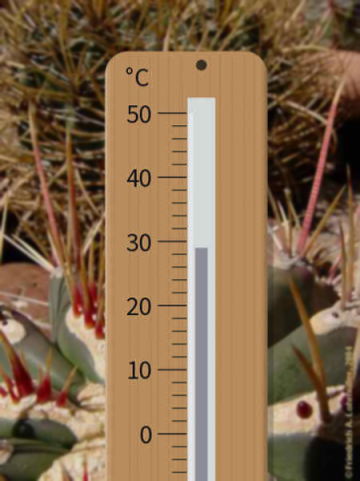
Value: 29 °C
